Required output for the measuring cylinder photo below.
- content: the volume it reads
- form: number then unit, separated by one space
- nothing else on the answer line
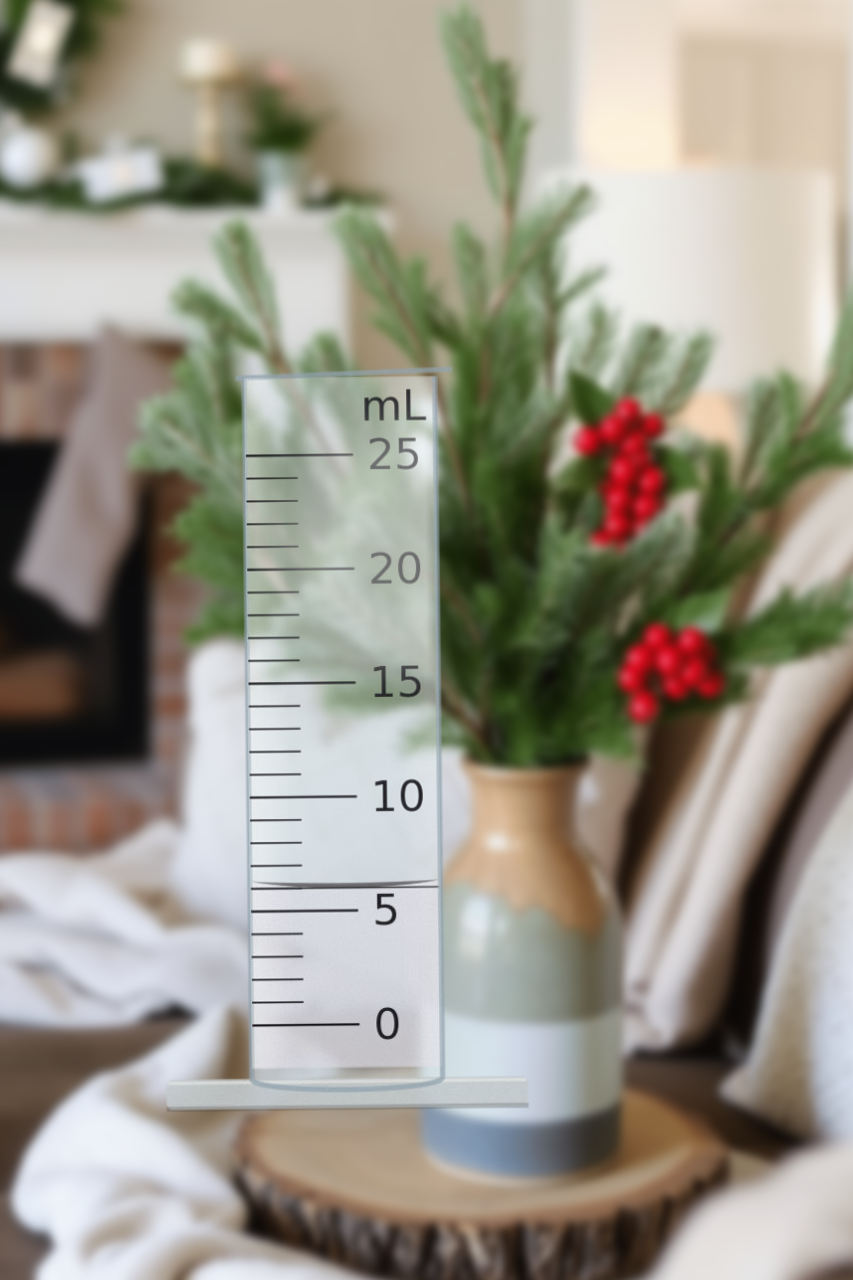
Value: 6 mL
